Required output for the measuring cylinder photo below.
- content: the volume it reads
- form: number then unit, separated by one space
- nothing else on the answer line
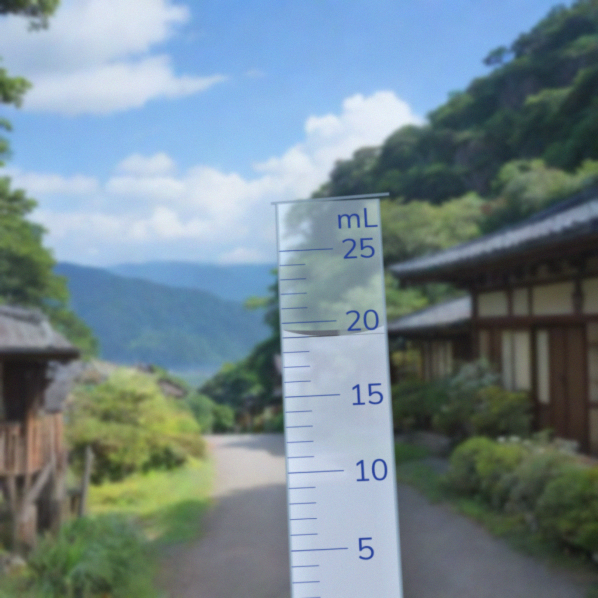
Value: 19 mL
